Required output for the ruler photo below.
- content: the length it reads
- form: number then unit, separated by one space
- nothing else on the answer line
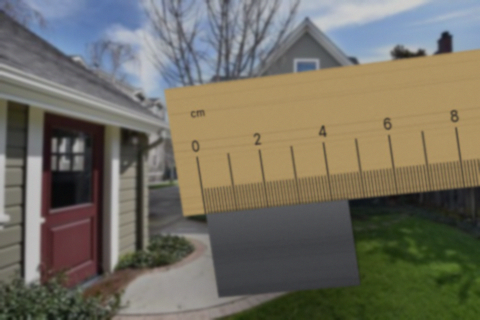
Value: 4.5 cm
